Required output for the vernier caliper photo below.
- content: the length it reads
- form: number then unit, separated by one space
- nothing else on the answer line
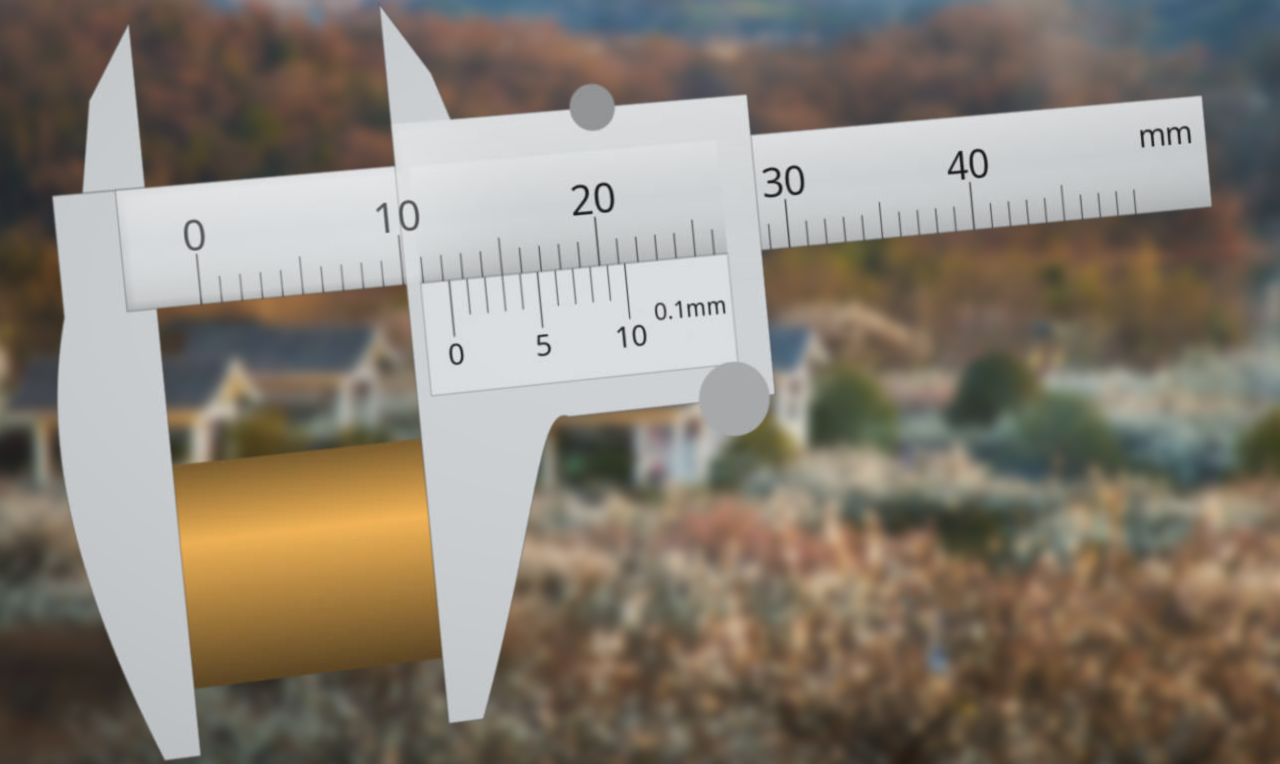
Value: 12.3 mm
